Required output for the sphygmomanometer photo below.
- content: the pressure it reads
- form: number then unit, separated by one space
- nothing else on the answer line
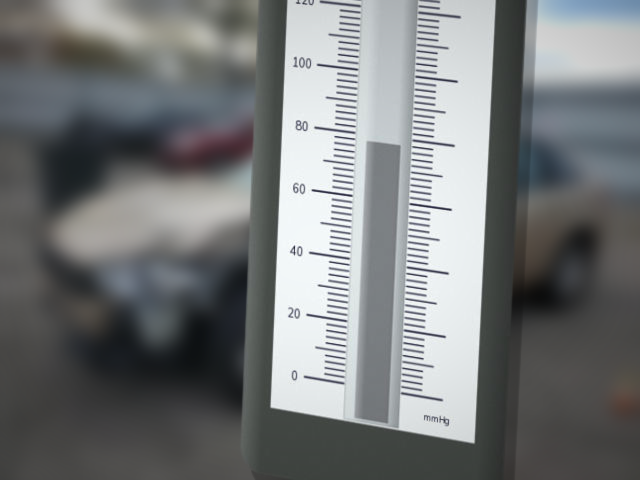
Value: 78 mmHg
